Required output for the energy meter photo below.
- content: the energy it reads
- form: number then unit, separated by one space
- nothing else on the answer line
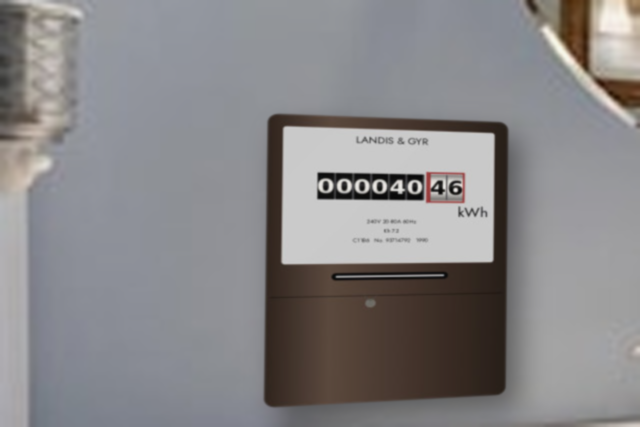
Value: 40.46 kWh
